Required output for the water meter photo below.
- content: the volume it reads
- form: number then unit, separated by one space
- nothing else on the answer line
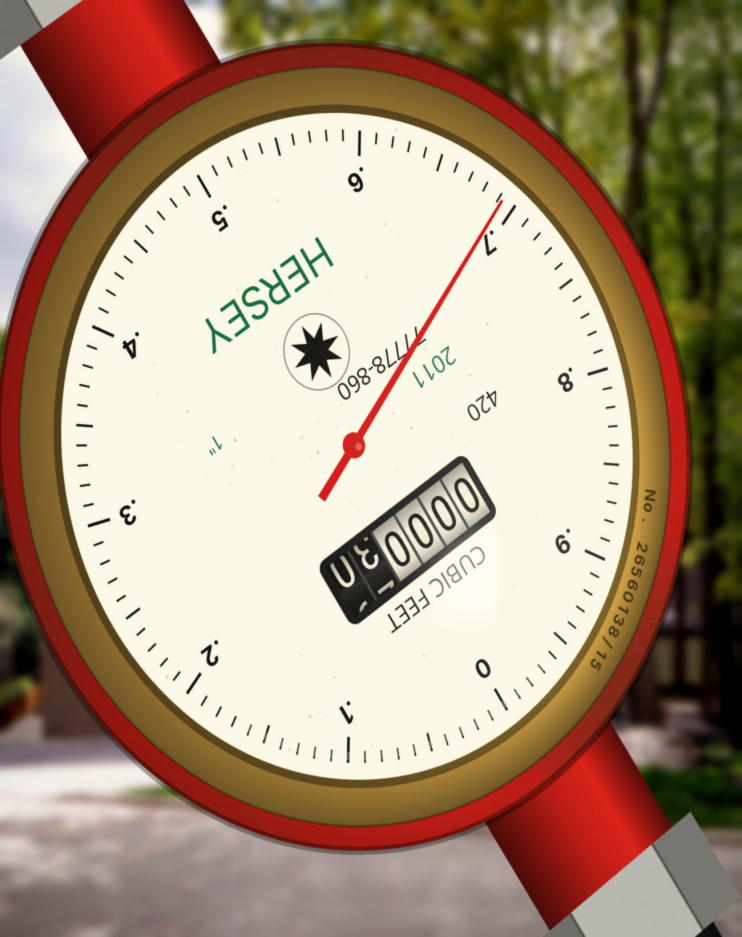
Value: 29.69 ft³
